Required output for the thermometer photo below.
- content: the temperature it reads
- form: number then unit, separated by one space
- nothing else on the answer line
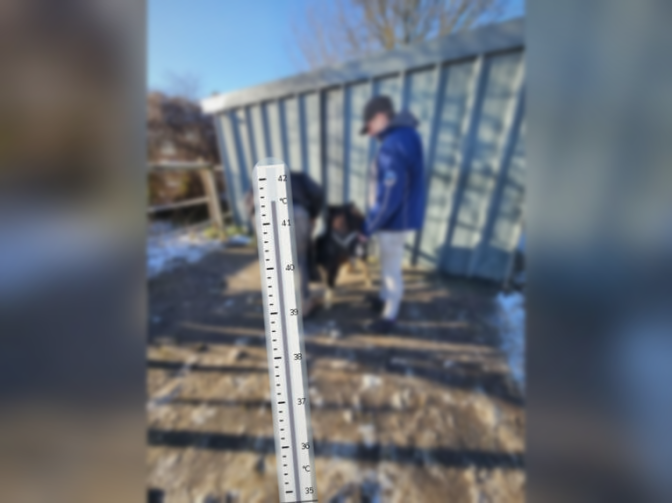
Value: 41.5 °C
